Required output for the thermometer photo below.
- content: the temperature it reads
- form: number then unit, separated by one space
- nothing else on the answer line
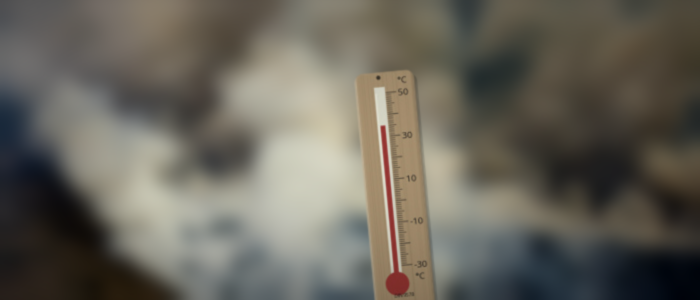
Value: 35 °C
